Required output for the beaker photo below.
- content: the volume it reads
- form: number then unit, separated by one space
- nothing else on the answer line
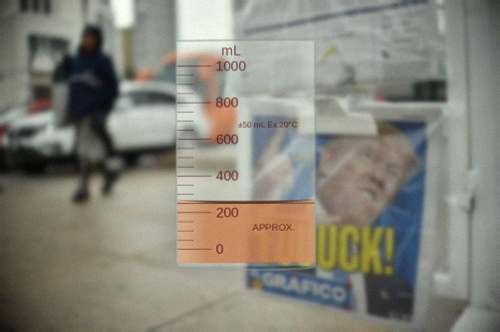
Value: 250 mL
